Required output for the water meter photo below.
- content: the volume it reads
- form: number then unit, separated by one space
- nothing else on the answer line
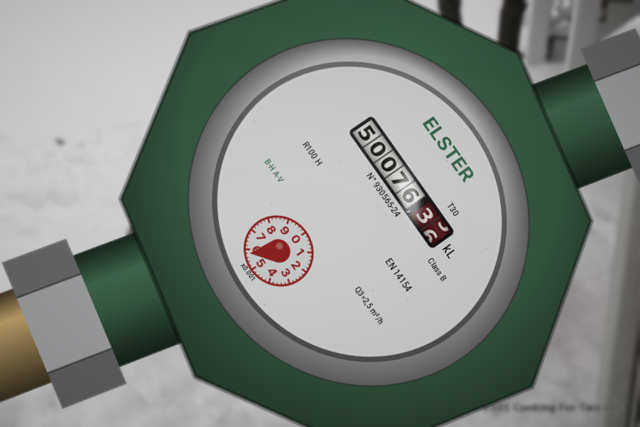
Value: 50076.355 kL
